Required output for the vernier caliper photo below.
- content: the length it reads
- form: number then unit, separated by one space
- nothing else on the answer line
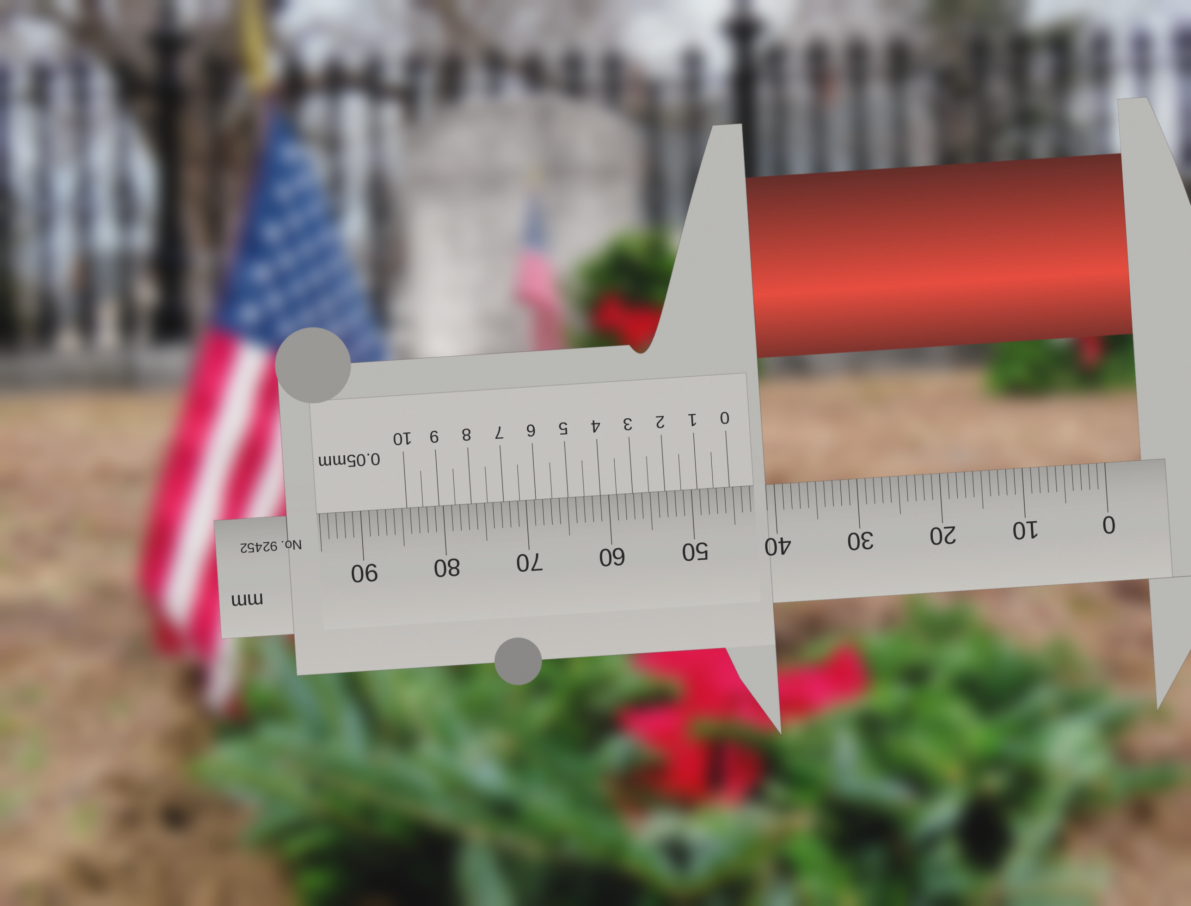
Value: 45.4 mm
